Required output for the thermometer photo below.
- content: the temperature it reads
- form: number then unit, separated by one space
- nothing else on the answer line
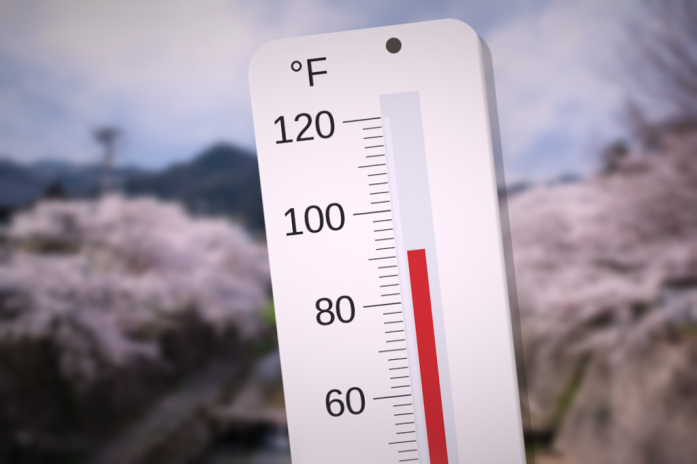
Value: 91 °F
